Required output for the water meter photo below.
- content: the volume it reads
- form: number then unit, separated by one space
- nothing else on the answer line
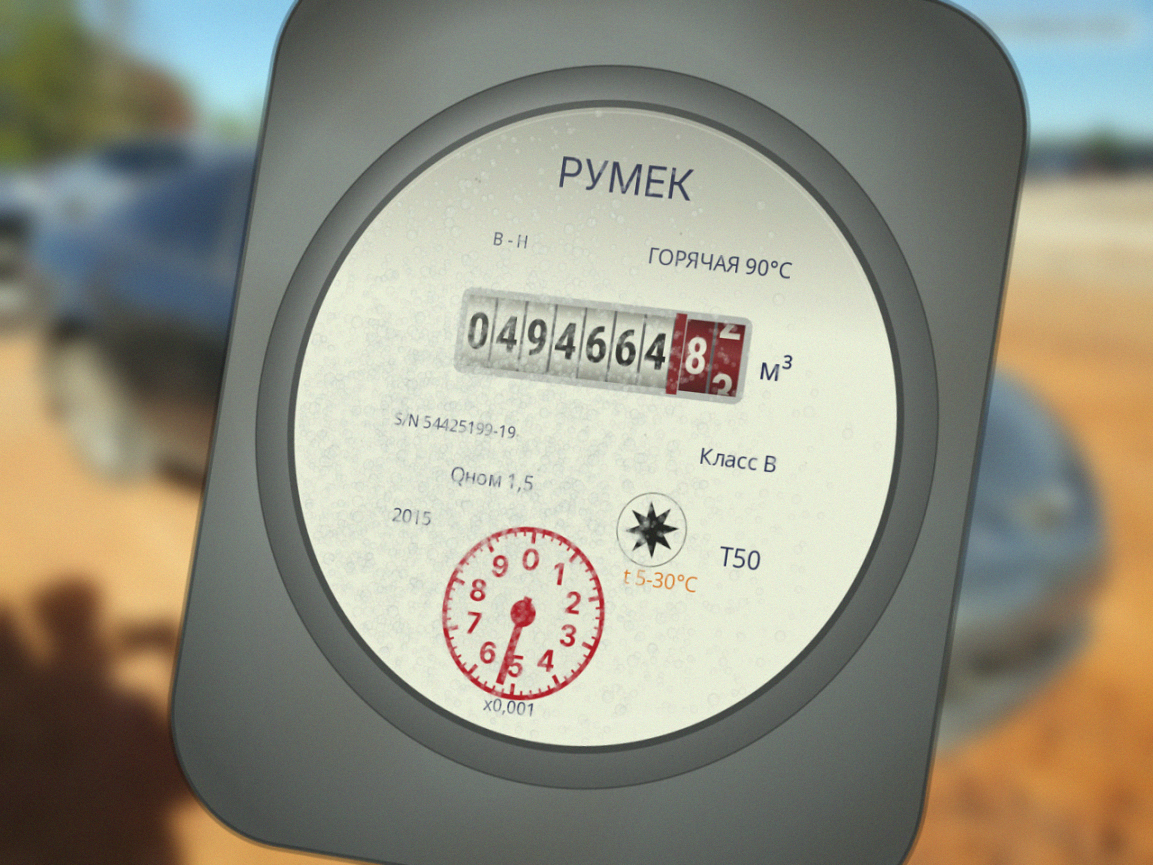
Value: 494664.825 m³
